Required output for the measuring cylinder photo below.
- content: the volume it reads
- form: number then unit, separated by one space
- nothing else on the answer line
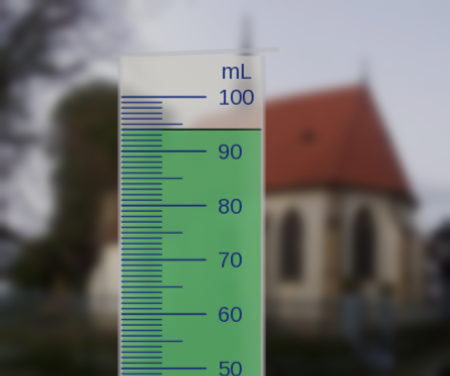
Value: 94 mL
